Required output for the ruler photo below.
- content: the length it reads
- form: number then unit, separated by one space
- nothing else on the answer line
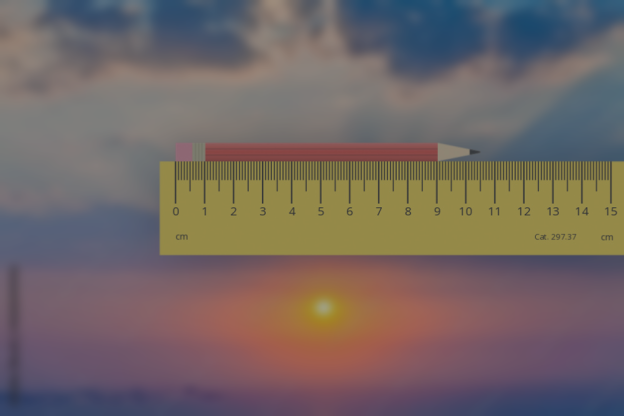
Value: 10.5 cm
